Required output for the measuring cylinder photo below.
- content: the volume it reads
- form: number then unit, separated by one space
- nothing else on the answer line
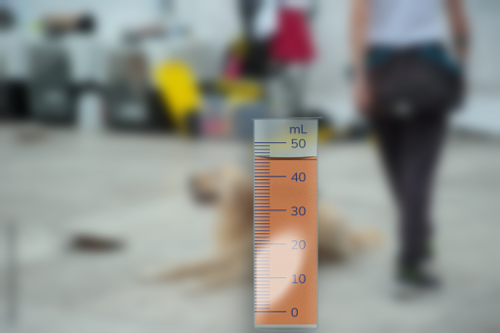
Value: 45 mL
